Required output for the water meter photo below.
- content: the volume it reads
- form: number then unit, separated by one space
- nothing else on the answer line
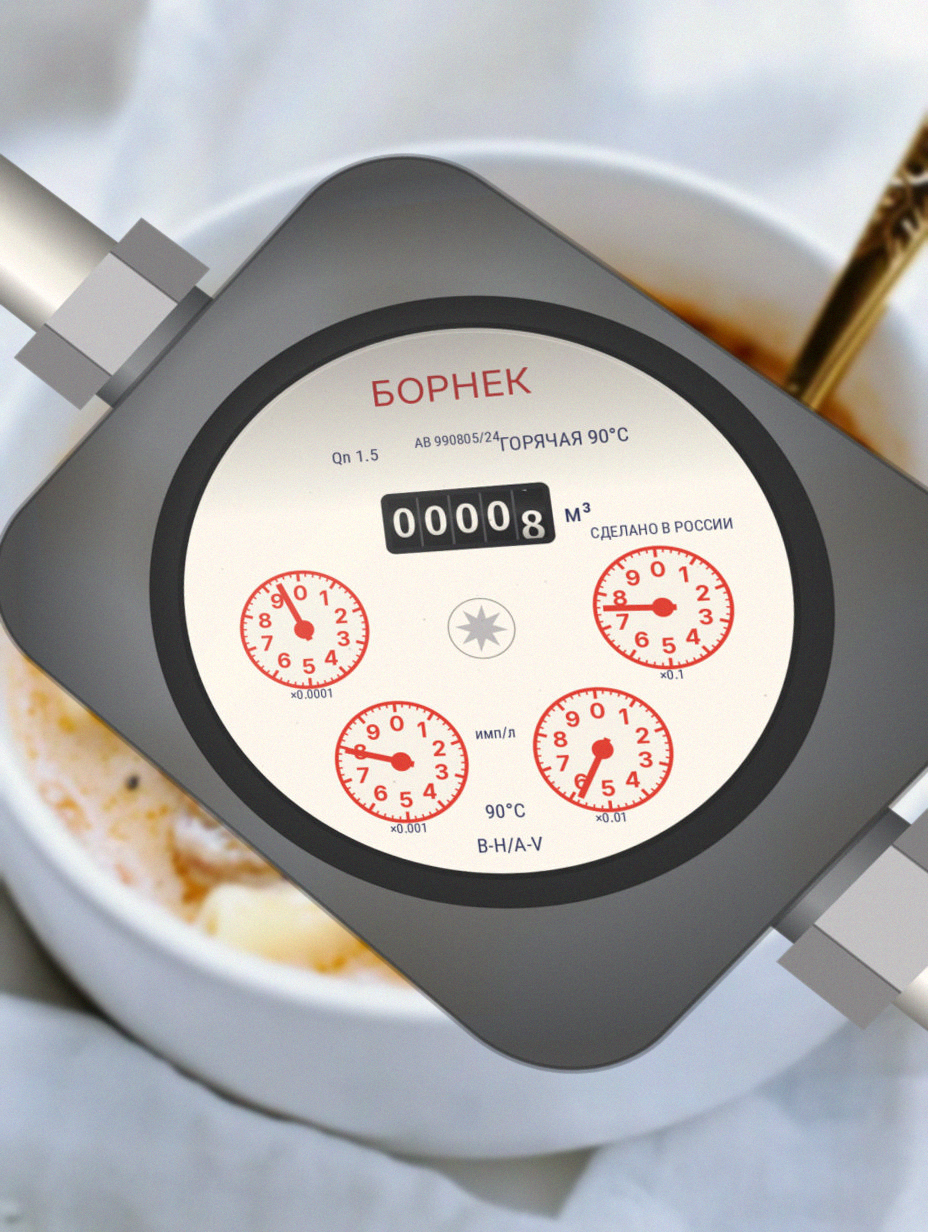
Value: 7.7579 m³
